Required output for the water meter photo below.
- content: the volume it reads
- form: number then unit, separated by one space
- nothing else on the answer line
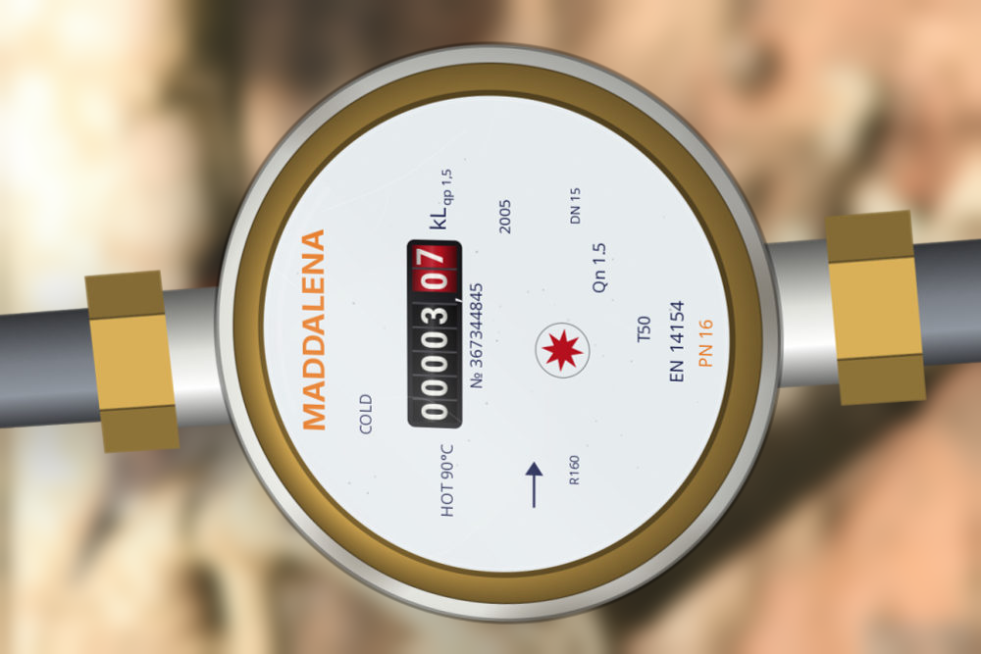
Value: 3.07 kL
